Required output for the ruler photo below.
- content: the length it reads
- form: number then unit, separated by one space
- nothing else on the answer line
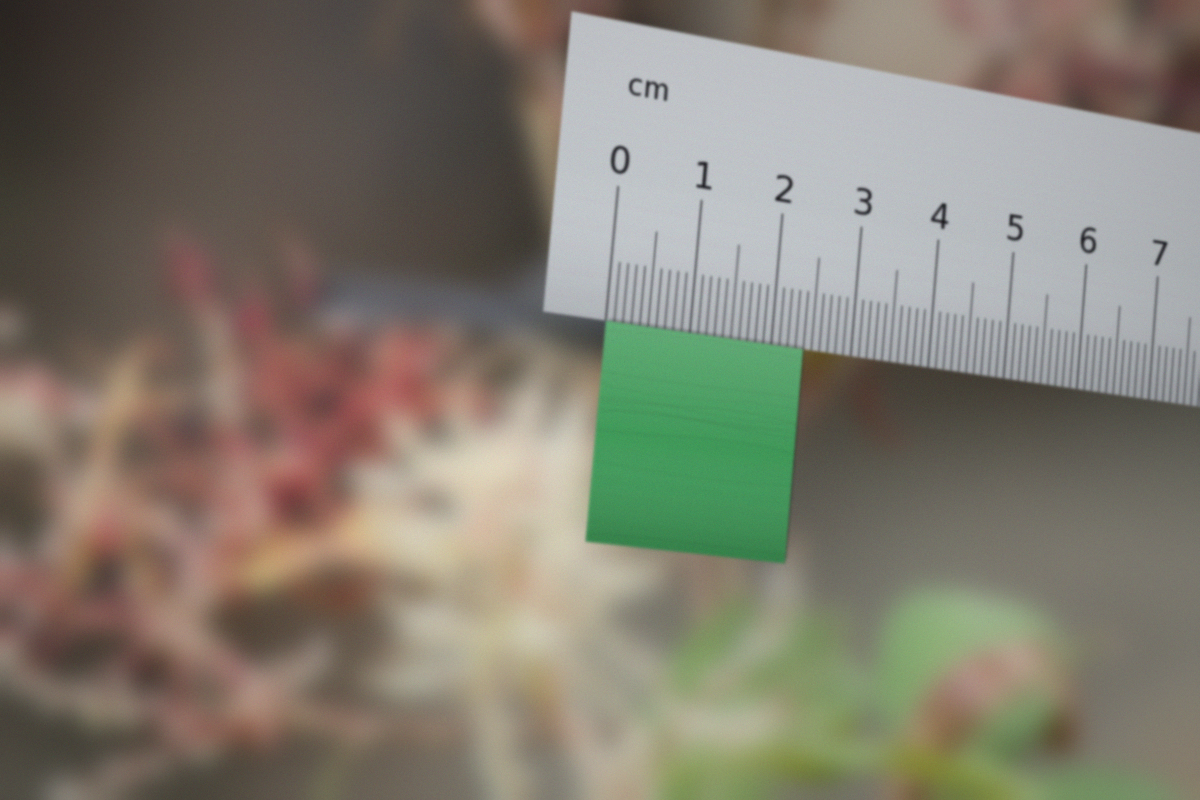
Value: 2.4 cm
